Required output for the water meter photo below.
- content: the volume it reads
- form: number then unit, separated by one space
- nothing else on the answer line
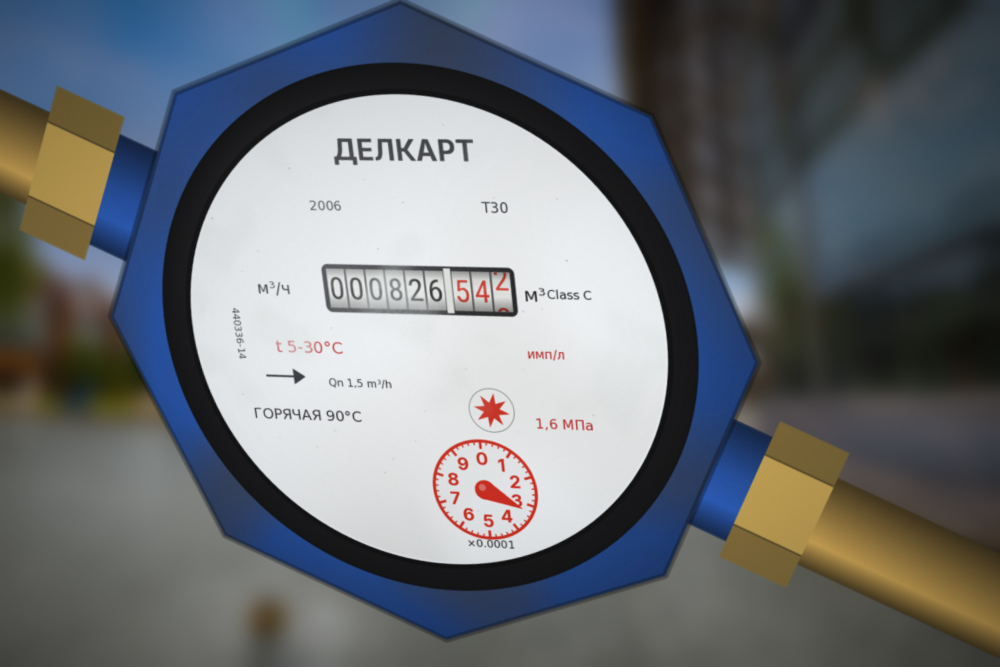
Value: 826.5423 m³
